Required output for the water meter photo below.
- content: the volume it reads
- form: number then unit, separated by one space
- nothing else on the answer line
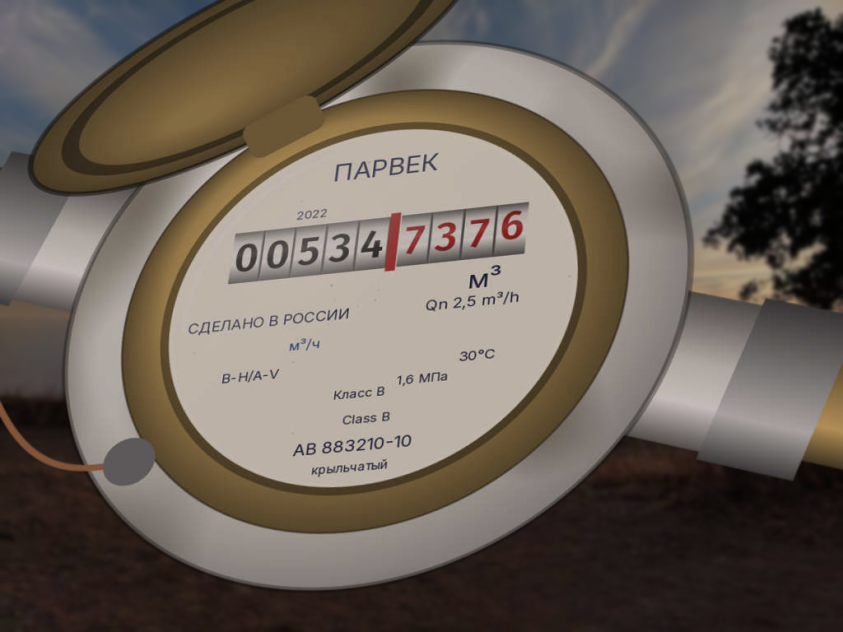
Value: 534.7376 m³
